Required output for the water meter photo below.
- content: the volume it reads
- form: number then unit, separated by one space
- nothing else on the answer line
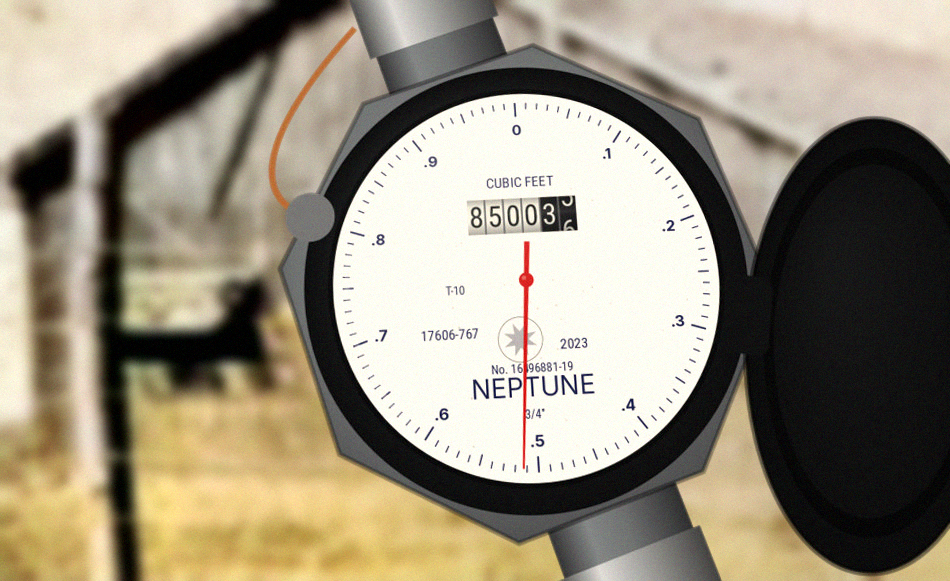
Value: 850035.51 ft³
